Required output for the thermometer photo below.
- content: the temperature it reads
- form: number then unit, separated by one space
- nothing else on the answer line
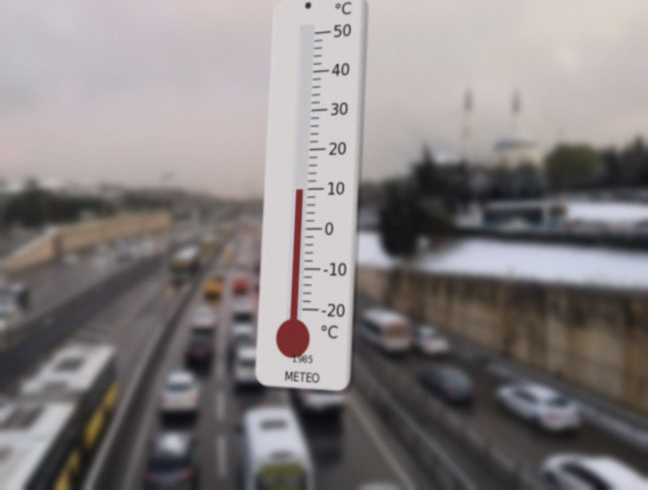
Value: 10 °C
